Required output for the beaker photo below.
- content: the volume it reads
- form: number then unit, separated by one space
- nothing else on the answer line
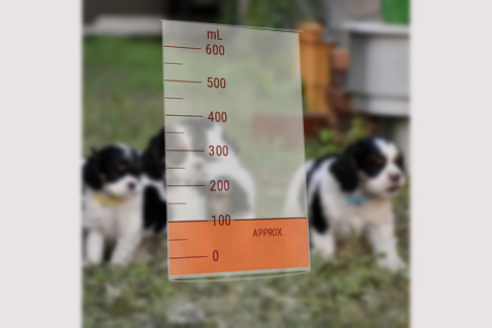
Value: 100 mL
